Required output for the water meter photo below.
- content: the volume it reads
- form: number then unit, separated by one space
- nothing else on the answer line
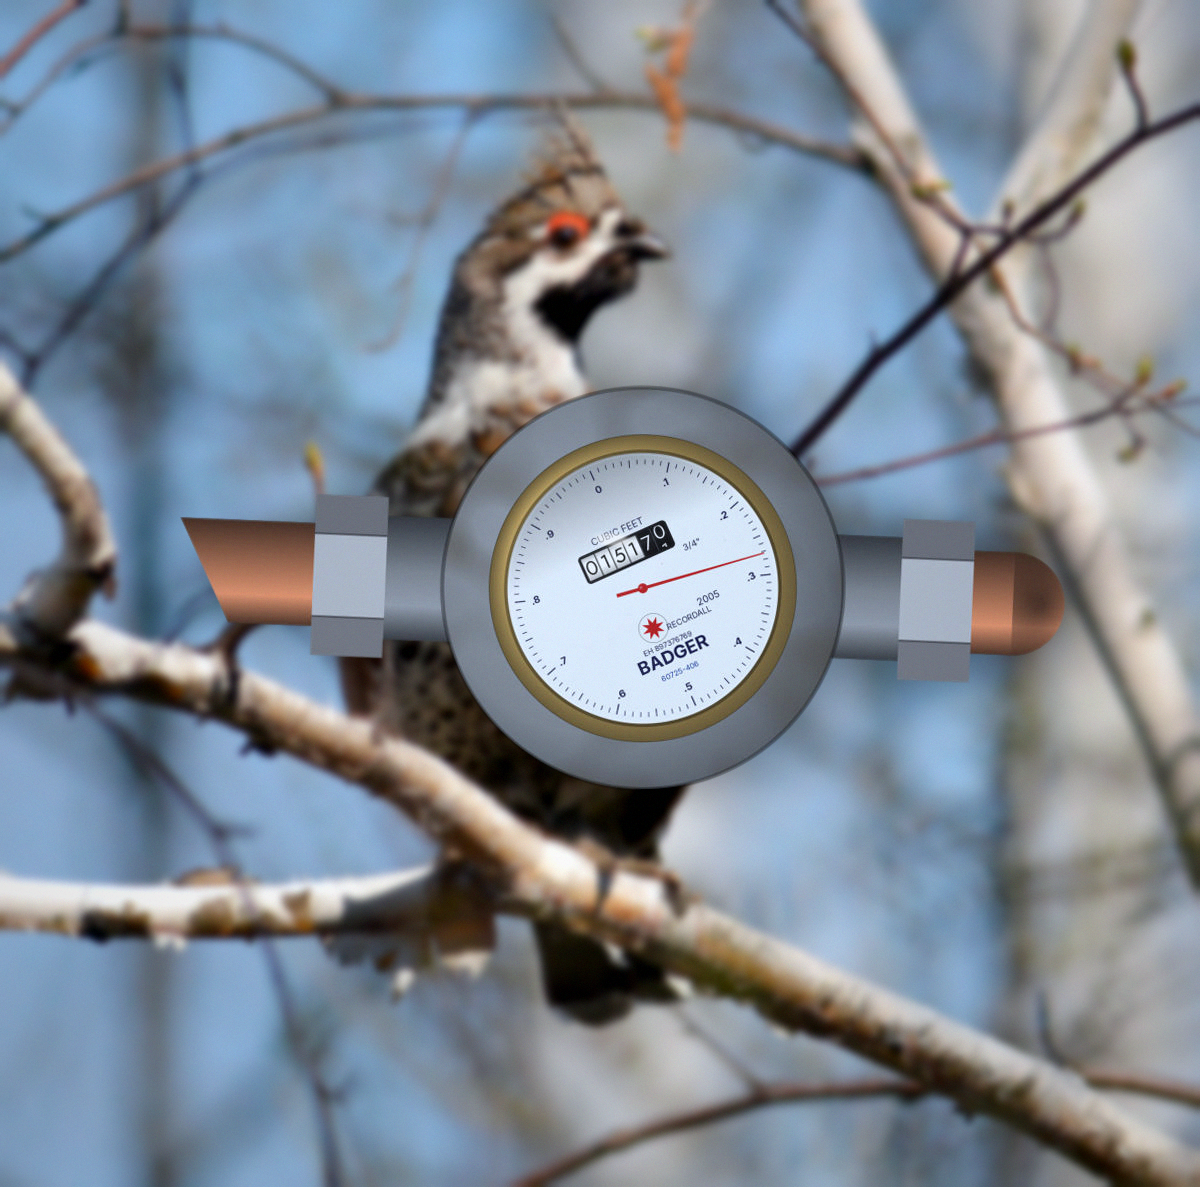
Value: 15170.27 ft³
